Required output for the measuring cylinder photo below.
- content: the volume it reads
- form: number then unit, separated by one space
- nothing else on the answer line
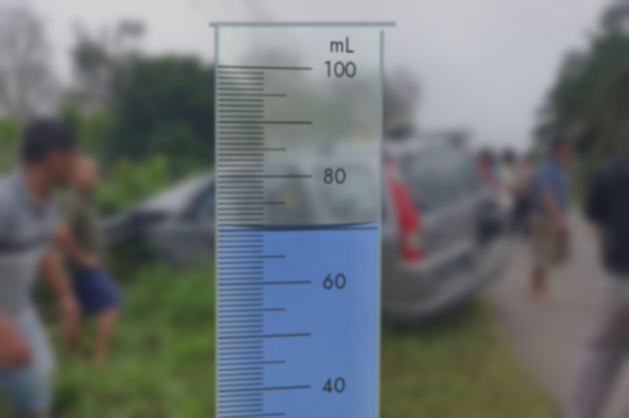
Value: 70 mL
